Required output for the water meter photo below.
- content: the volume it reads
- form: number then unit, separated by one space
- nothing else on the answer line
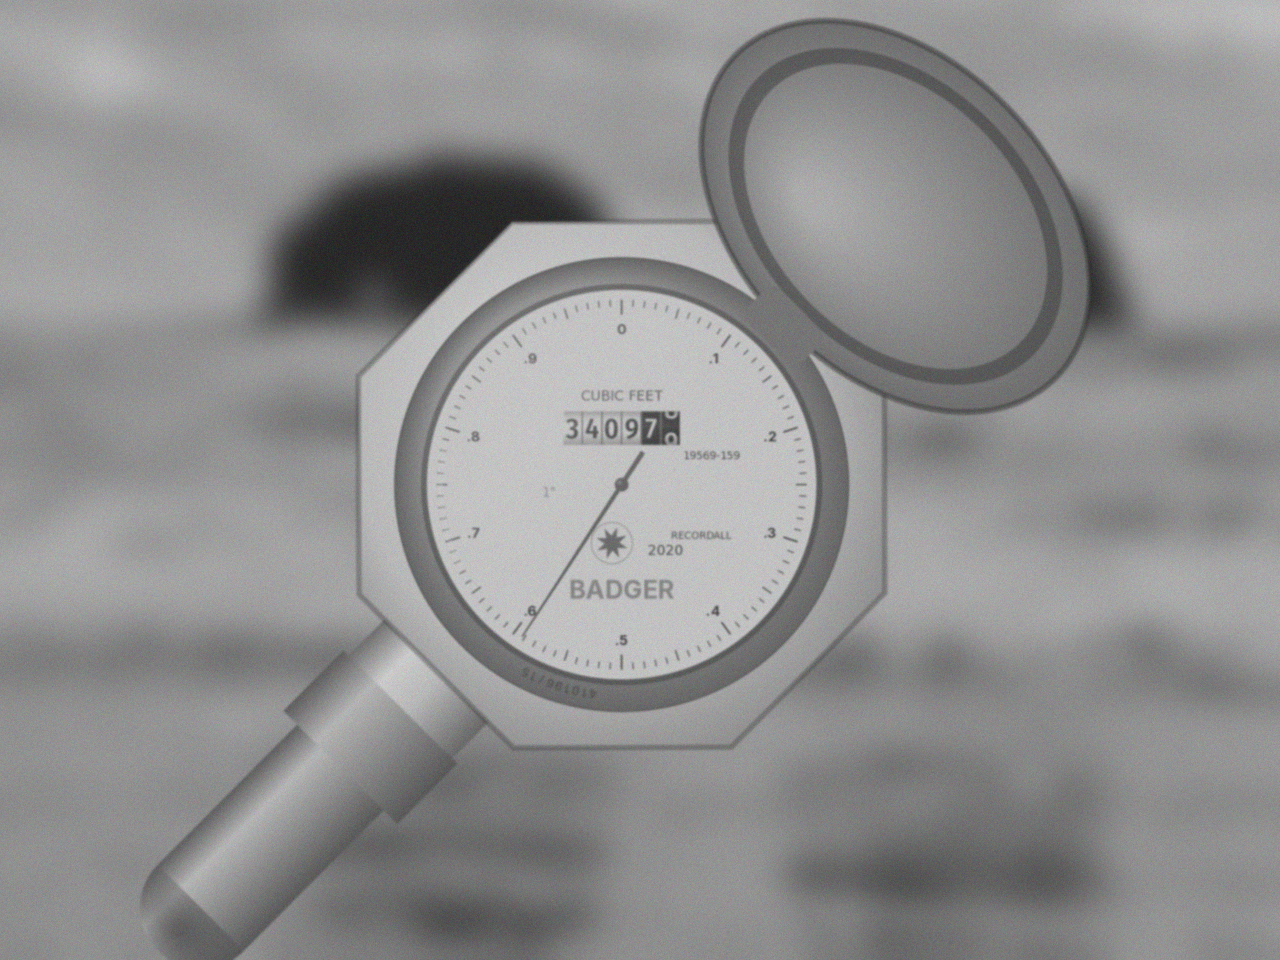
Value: 340978.59 ft³
